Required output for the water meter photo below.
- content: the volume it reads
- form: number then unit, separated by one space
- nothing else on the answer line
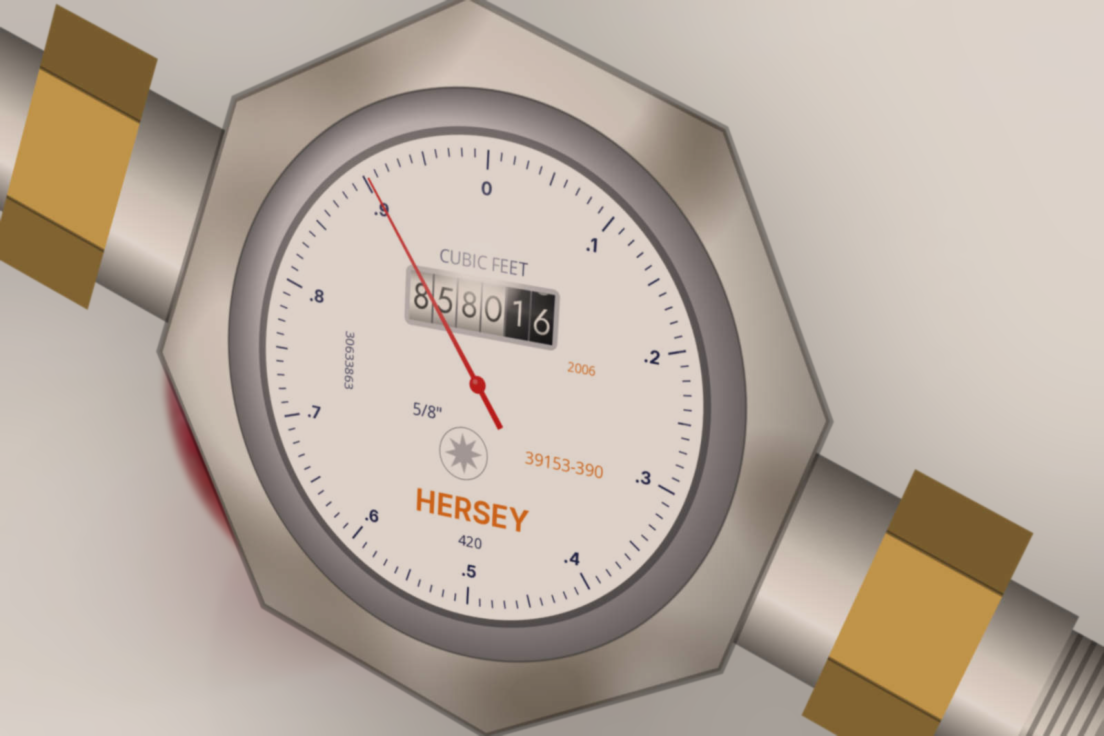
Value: 858015.90 ft³
